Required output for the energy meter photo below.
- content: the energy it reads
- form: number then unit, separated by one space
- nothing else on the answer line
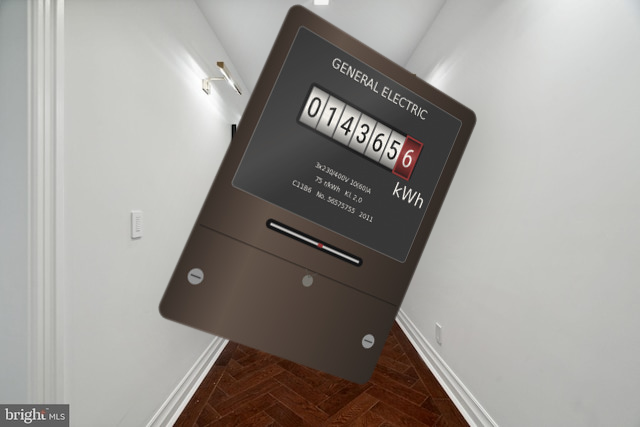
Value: 14365.6 kWh
